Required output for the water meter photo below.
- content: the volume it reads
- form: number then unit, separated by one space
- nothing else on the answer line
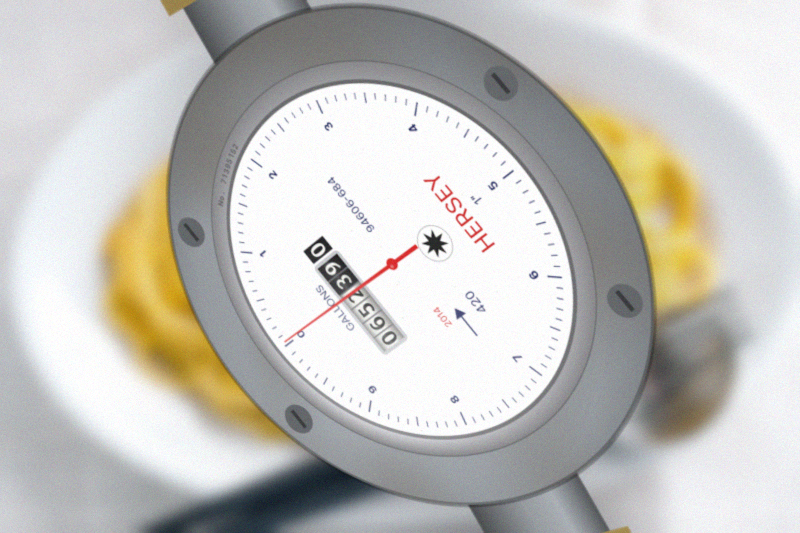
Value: 652390.0 gal
